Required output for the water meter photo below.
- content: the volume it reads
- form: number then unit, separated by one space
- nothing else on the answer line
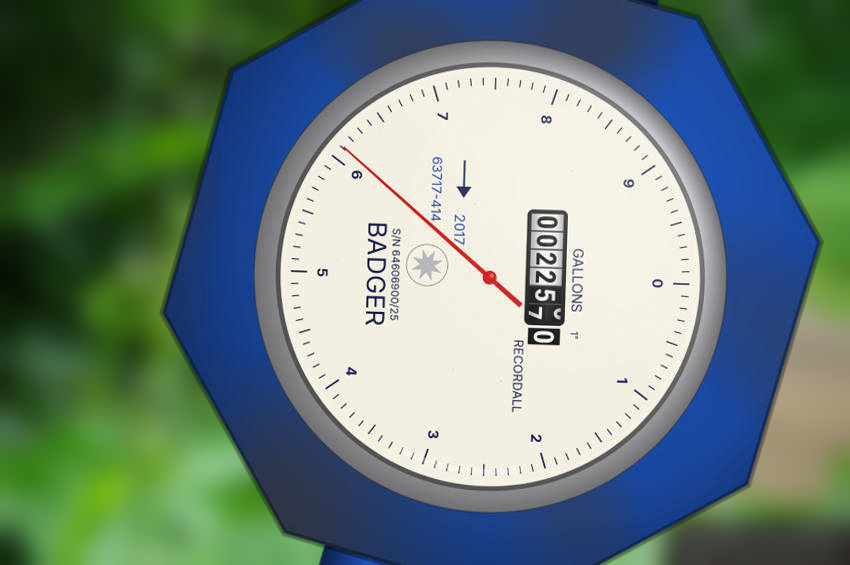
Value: 22566.1 gal
